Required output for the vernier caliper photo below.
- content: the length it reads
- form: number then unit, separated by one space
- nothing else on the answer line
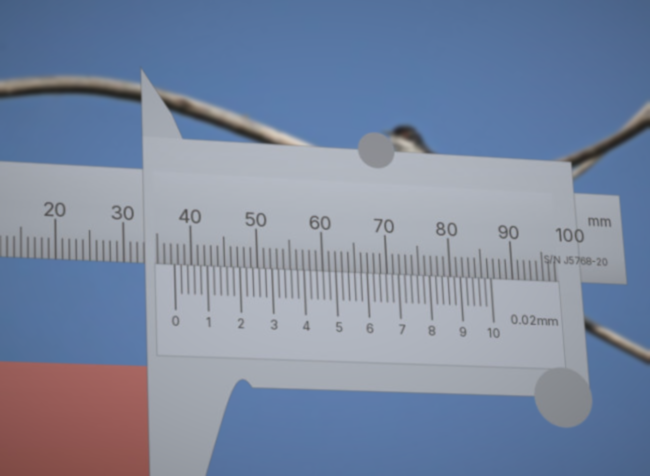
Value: 37.5 mm
